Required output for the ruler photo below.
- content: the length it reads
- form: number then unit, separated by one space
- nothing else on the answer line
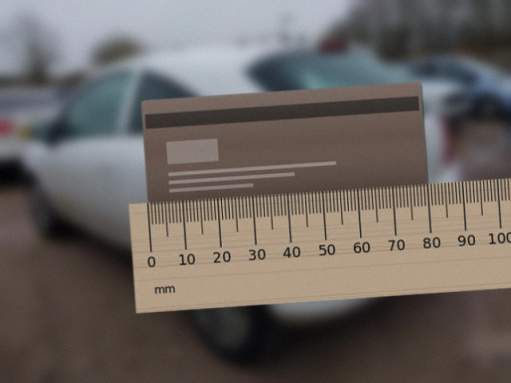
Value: 80 mm
